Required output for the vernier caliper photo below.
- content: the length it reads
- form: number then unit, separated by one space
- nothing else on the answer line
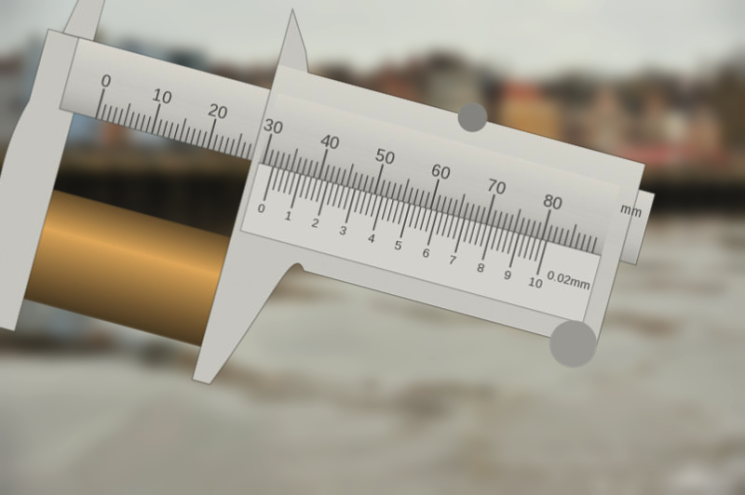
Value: 31.8 mm
